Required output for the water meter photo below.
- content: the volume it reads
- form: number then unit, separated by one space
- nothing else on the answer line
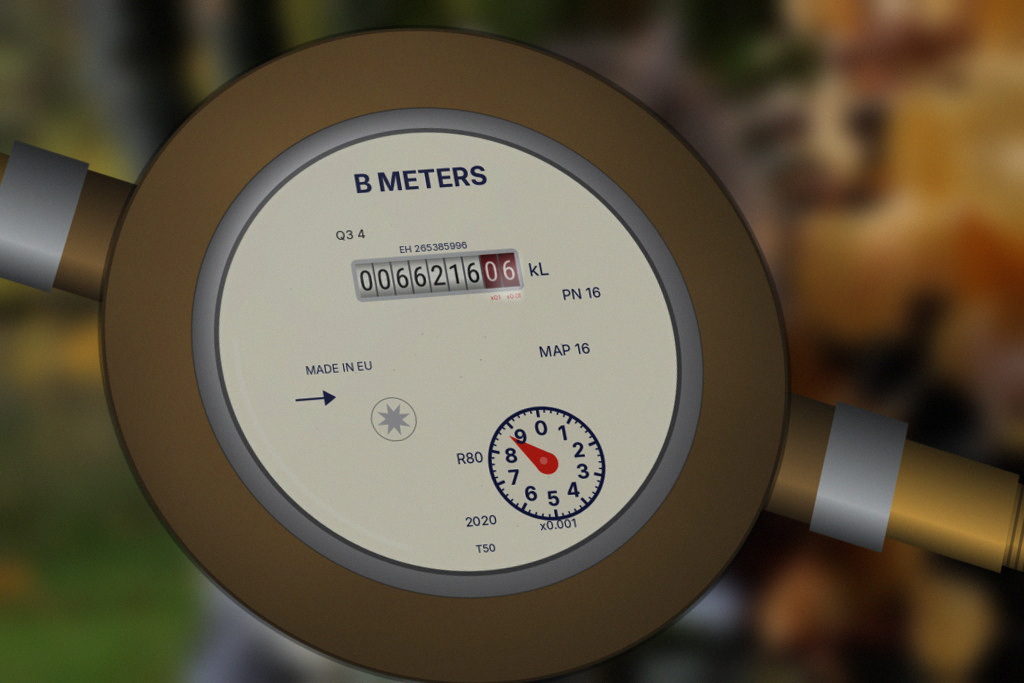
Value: 66216.068 kL
